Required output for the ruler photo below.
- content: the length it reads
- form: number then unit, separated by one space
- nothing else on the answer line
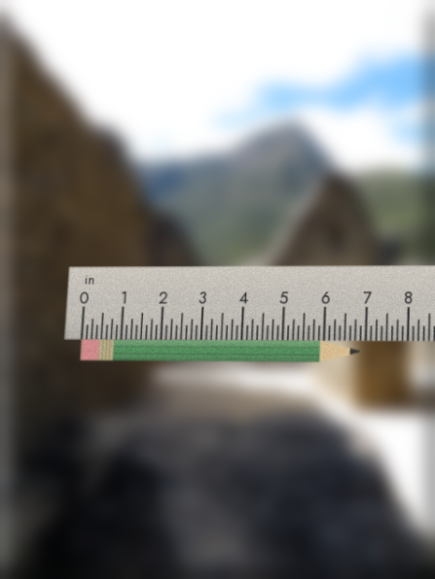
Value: 6.875 in
